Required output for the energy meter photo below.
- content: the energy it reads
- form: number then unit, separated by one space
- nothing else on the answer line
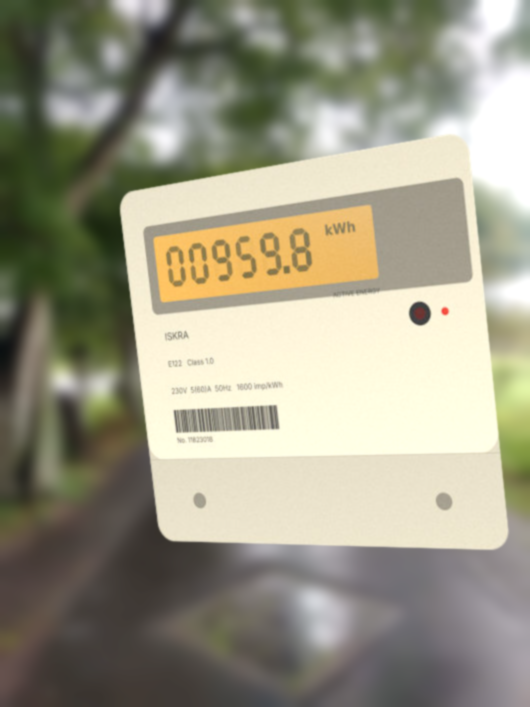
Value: 959.8 kWh
